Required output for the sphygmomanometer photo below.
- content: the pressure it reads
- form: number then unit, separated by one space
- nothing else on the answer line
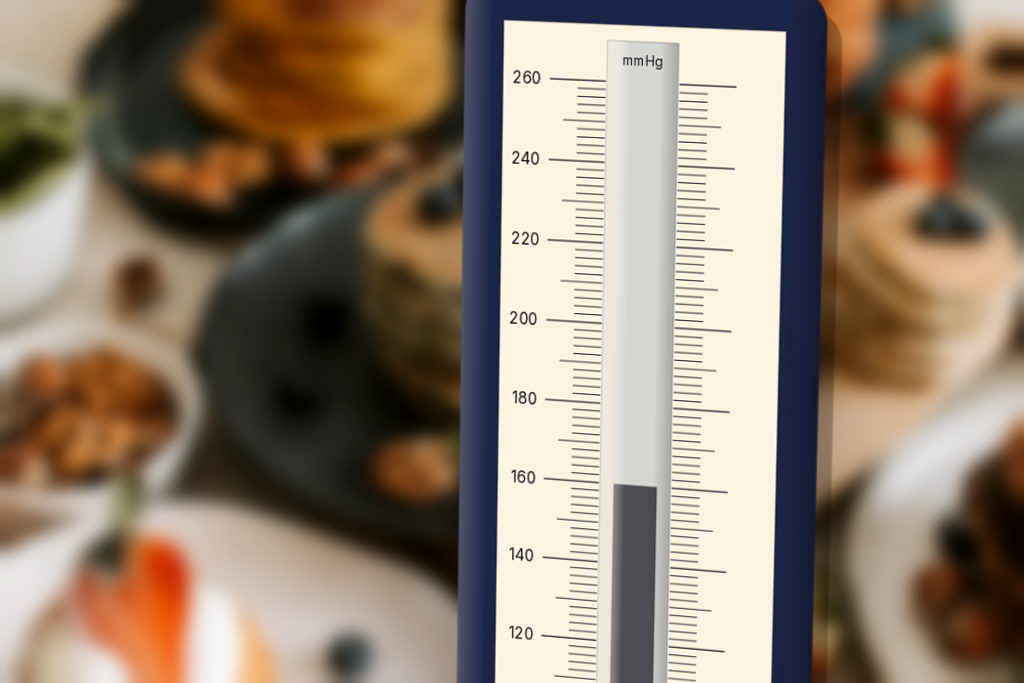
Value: 160 mmHg
